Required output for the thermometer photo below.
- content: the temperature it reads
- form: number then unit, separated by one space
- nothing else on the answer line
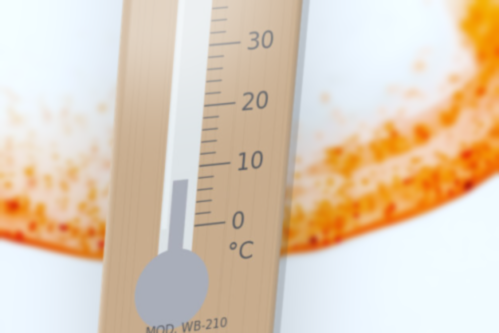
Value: 8 °C
